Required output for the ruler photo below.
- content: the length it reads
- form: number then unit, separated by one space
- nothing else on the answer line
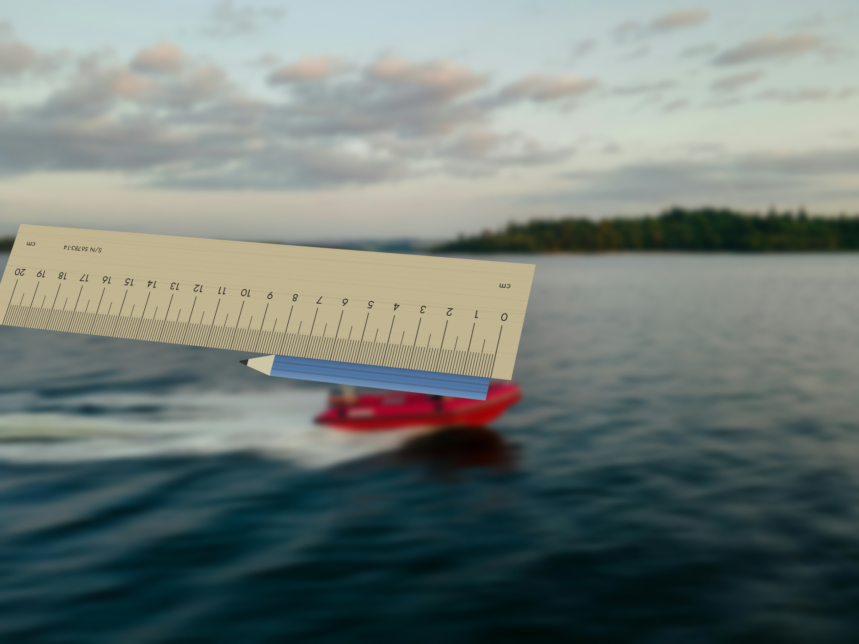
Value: 9.5 cm
